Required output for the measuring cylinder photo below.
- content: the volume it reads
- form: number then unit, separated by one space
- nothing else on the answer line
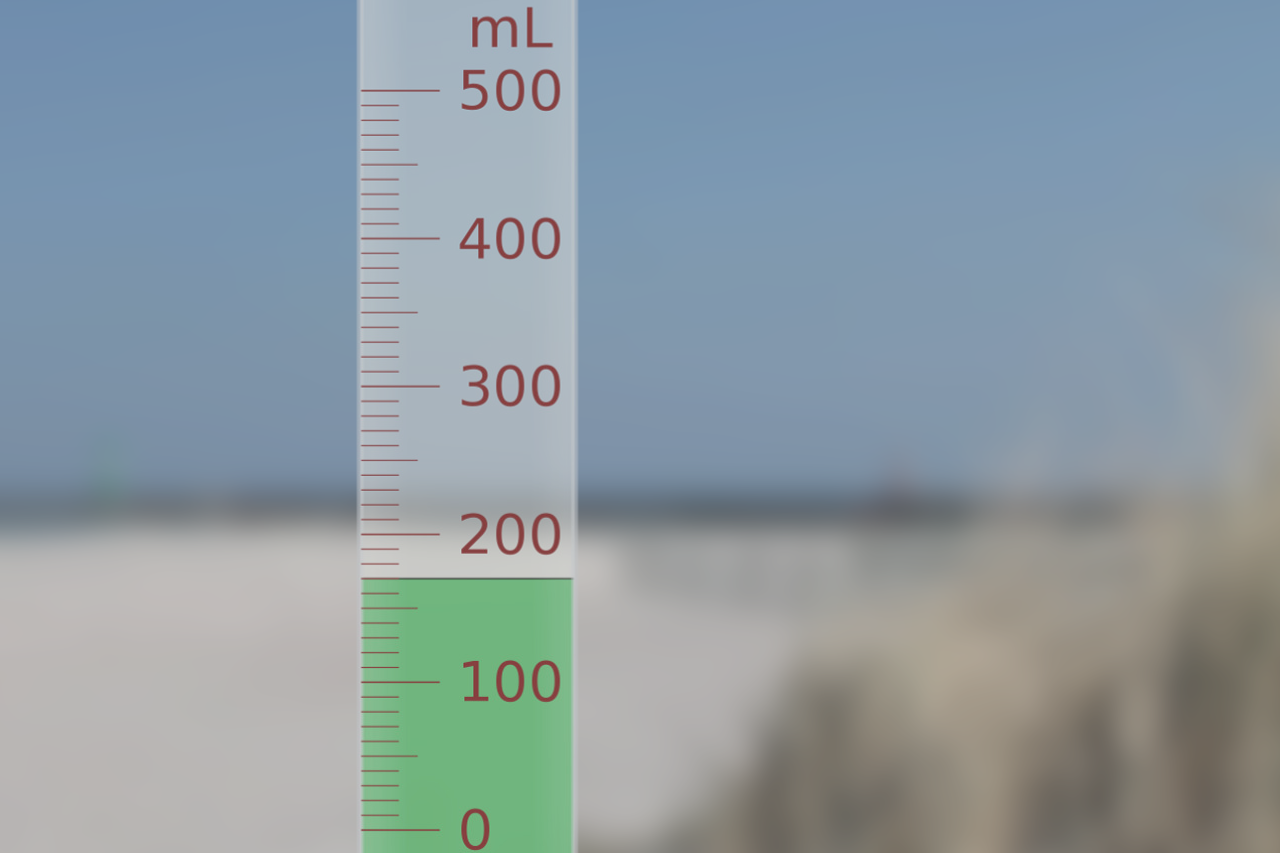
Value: 170 mL
